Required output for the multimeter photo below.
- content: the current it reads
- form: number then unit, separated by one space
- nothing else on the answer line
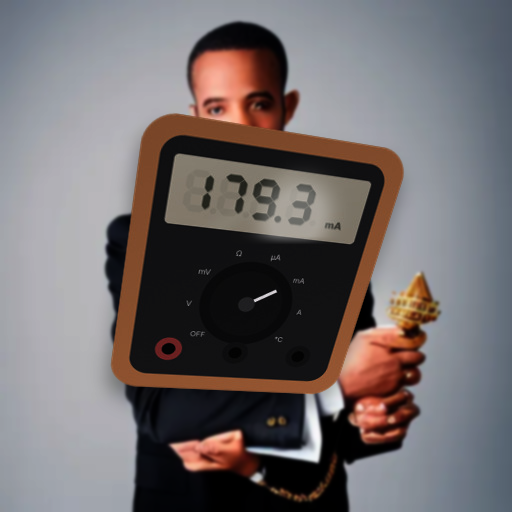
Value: 179.3 mA
